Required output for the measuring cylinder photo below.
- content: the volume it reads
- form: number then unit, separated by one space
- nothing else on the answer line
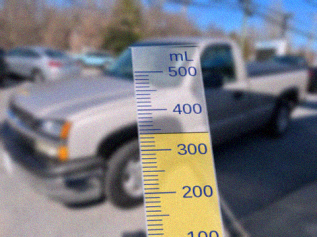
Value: 340 mL
